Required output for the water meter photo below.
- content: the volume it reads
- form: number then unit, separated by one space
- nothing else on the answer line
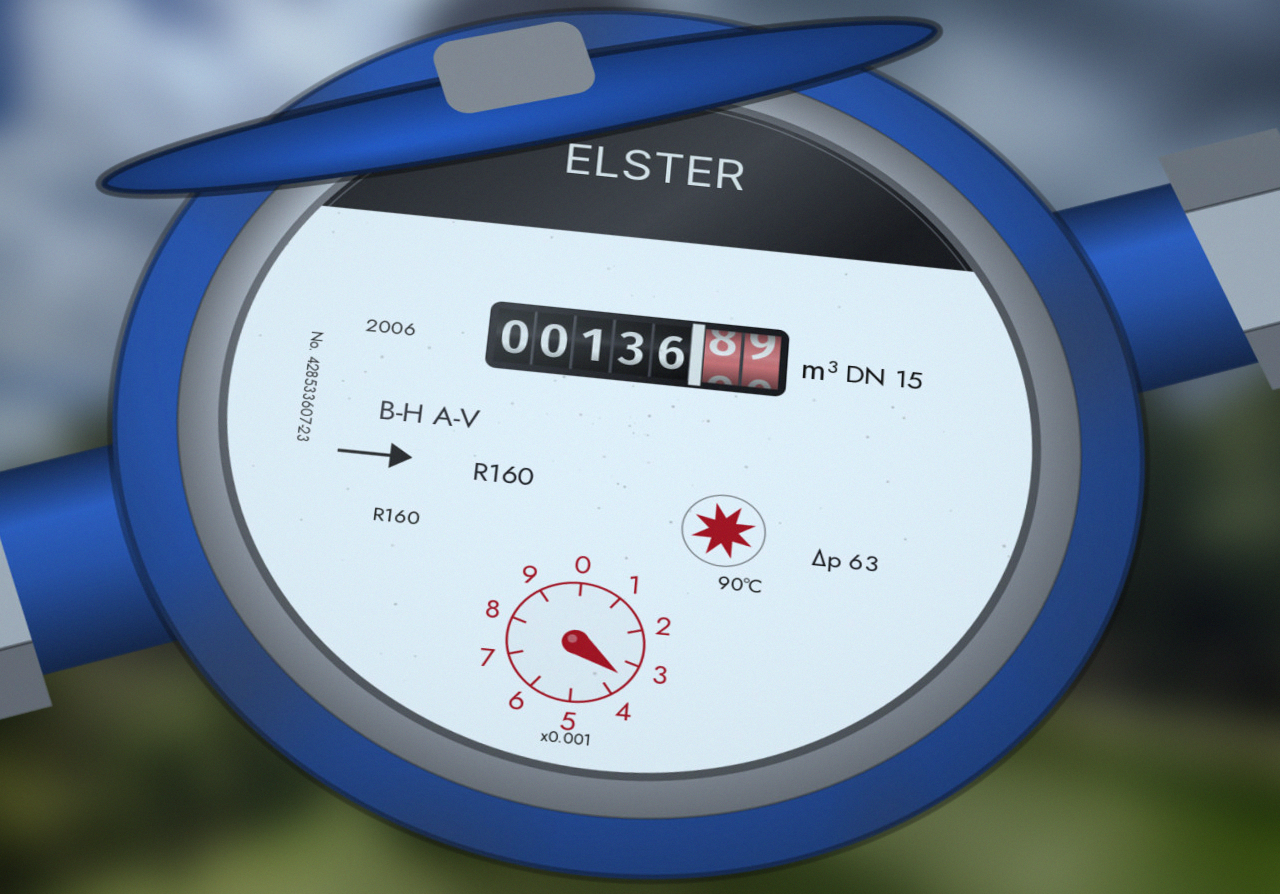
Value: 136.893 m³
